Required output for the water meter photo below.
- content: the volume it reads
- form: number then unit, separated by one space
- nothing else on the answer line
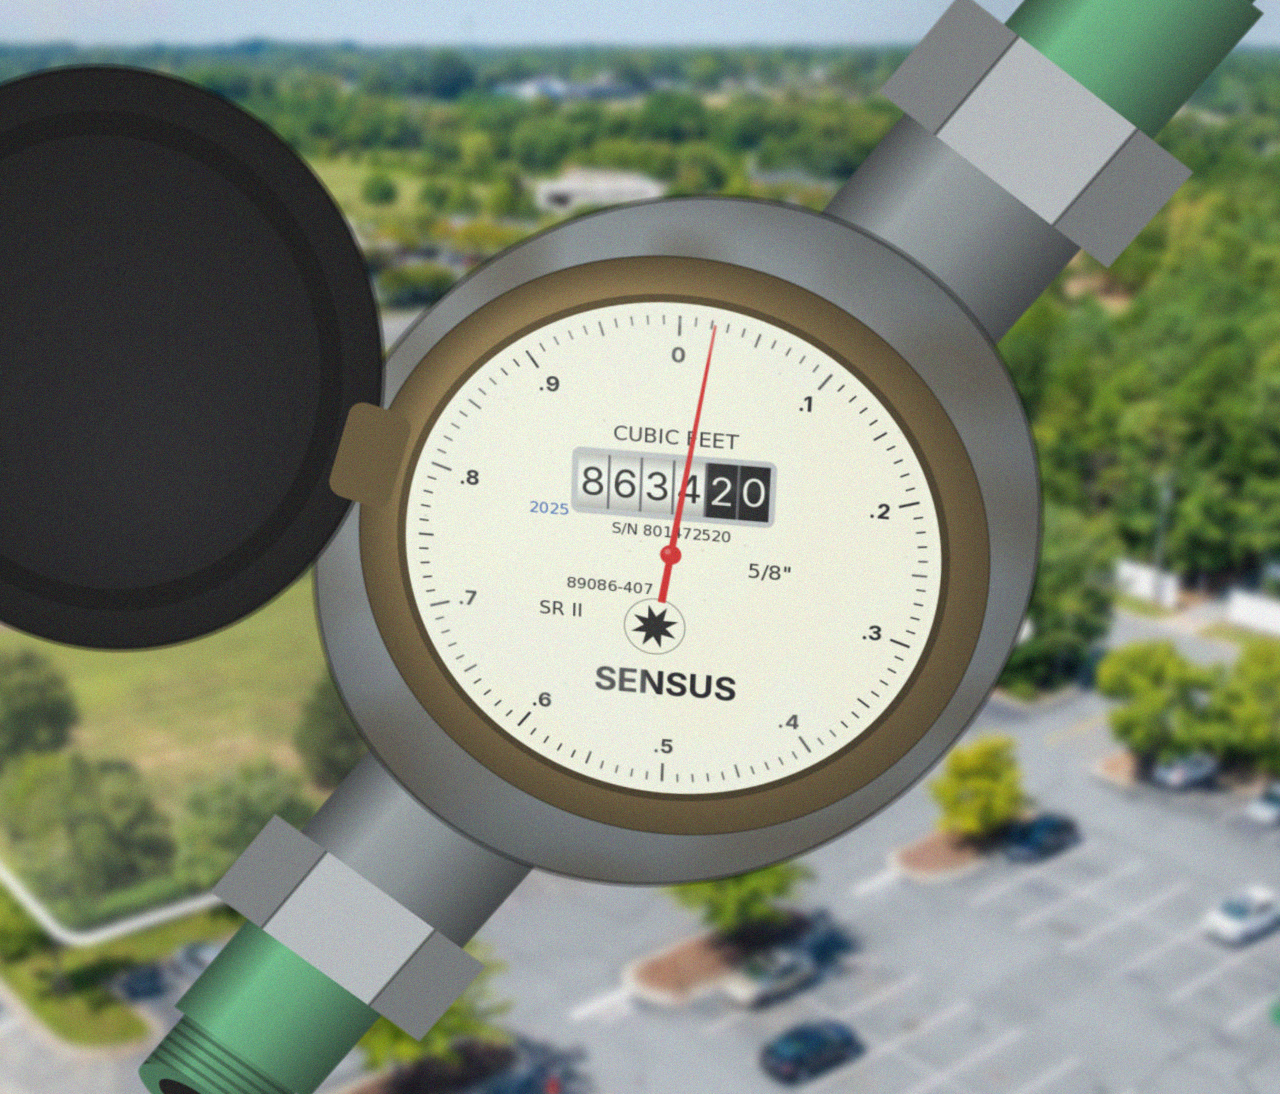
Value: 863420.02 ft³
